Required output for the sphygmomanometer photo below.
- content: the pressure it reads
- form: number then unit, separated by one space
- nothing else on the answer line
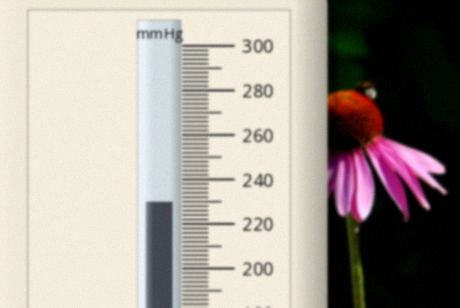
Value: 230 mmHg
